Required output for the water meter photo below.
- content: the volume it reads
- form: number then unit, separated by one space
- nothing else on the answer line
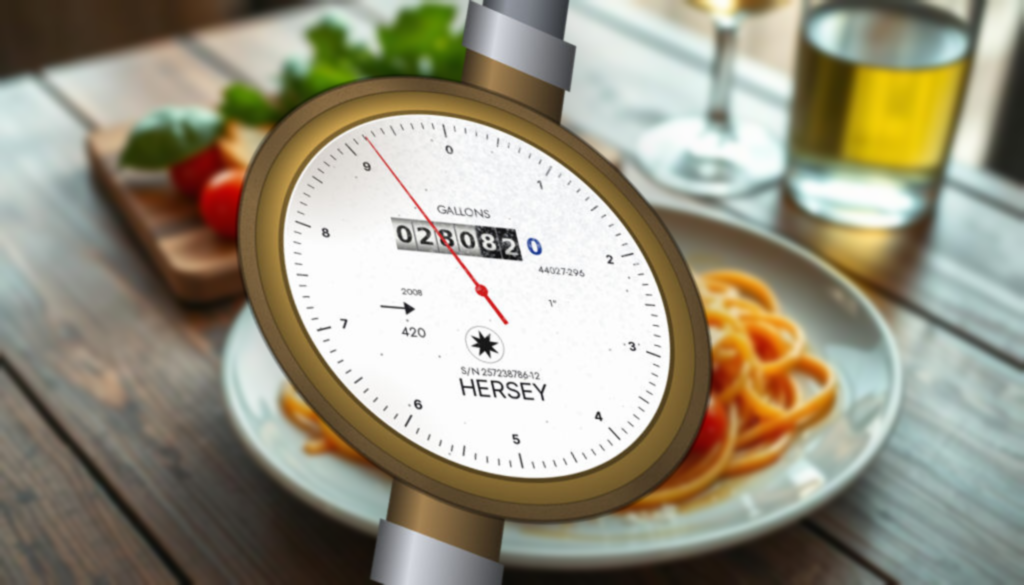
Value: 280819.2 gal
